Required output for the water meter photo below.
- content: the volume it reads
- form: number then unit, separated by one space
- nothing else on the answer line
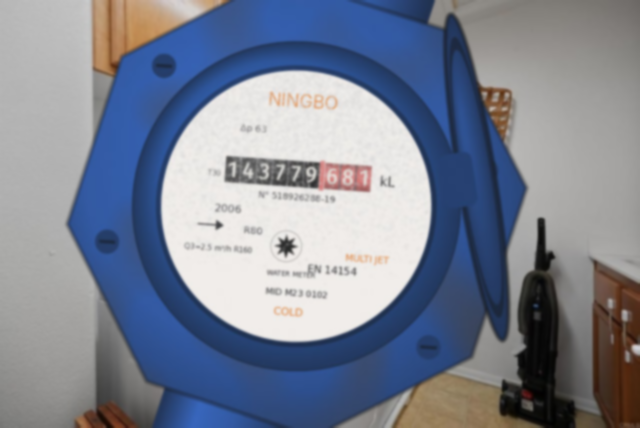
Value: 143779.681 kL
